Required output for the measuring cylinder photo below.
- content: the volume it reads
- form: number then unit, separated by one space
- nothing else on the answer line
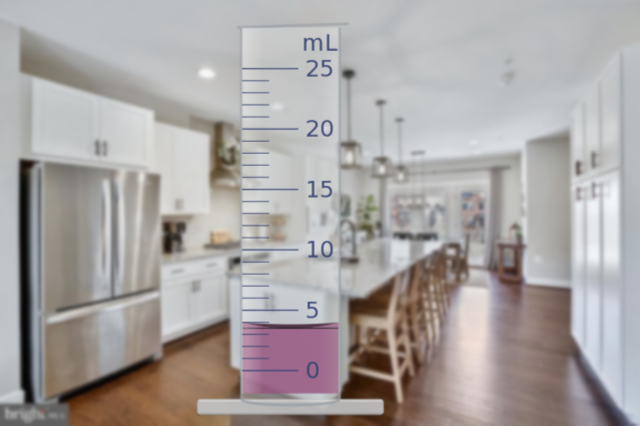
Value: 3.5 mL
